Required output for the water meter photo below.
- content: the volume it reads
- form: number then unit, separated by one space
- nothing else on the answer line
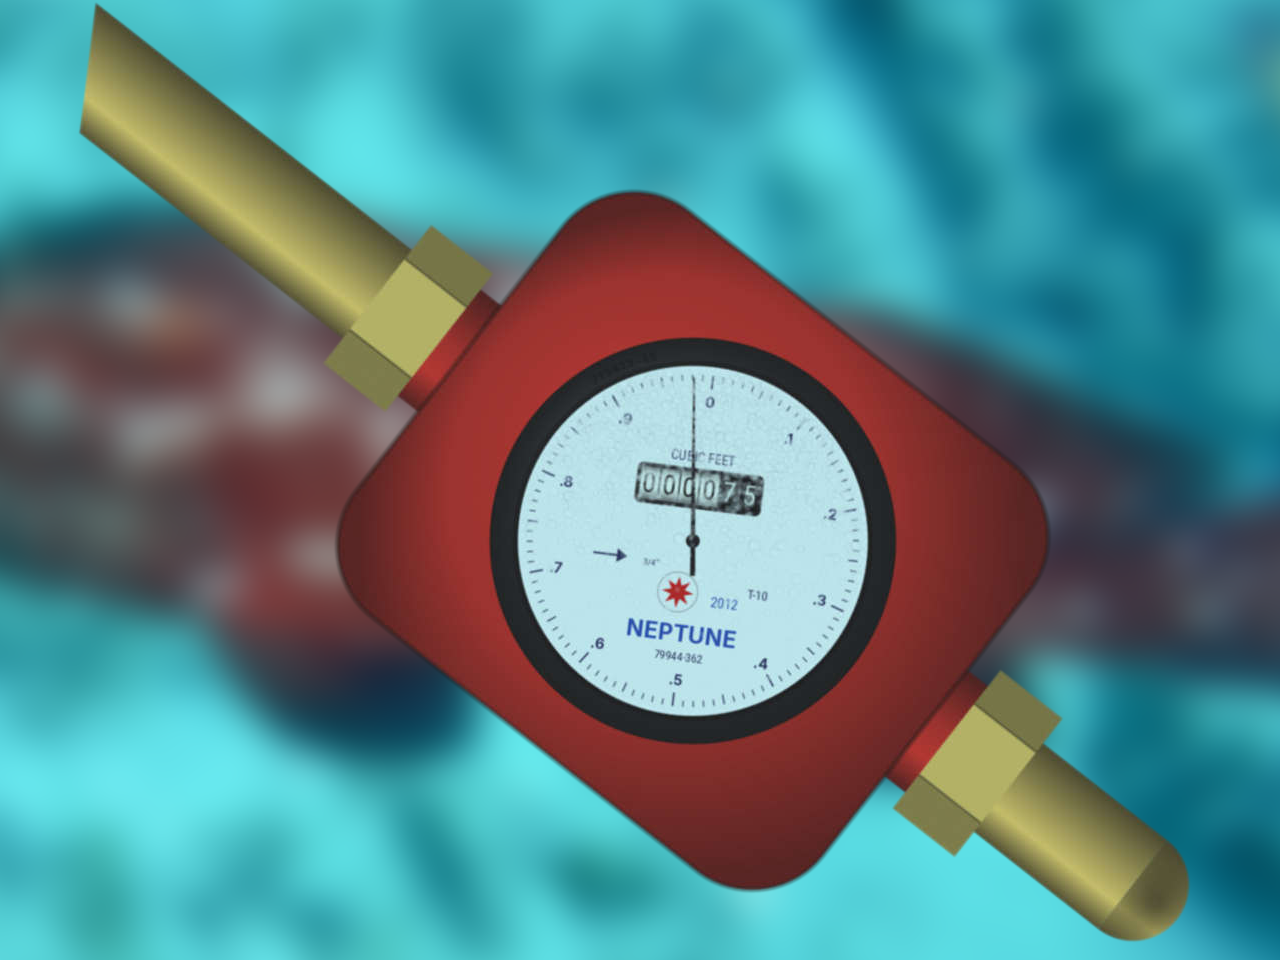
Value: 74.98 ft³
